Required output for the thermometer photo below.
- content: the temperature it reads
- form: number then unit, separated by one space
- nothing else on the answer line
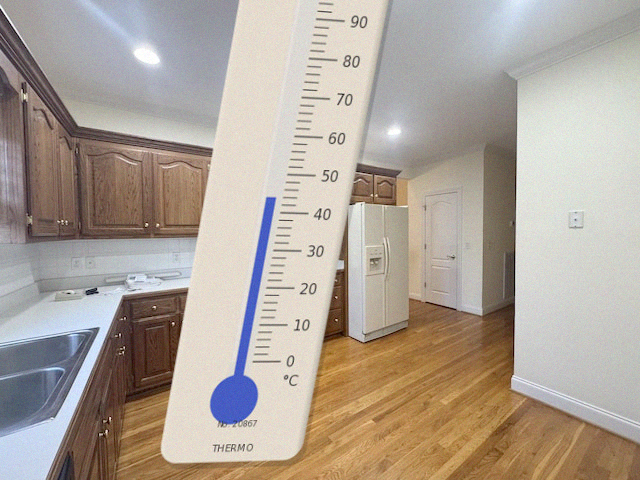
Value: 44 °C
